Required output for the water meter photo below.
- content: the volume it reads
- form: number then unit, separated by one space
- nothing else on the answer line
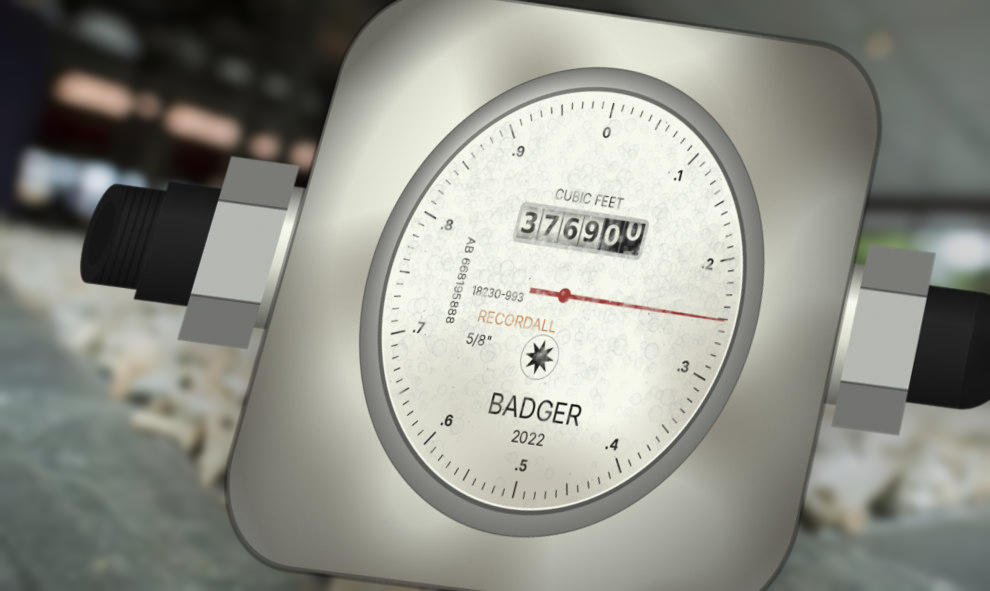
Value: 376900.25 ft³
